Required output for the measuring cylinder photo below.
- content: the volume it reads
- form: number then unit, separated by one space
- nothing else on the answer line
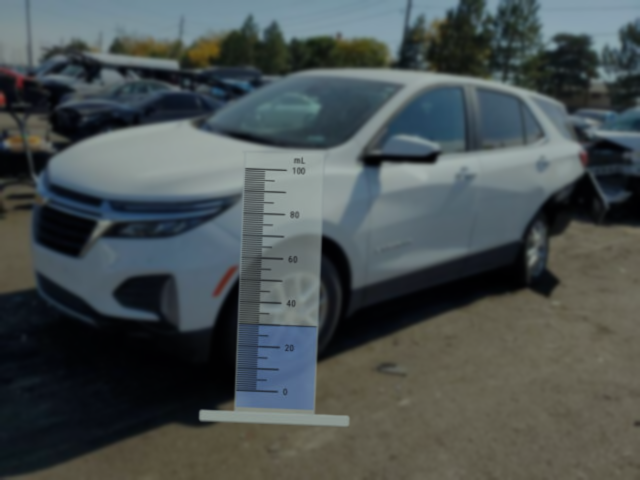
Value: 30 mL
